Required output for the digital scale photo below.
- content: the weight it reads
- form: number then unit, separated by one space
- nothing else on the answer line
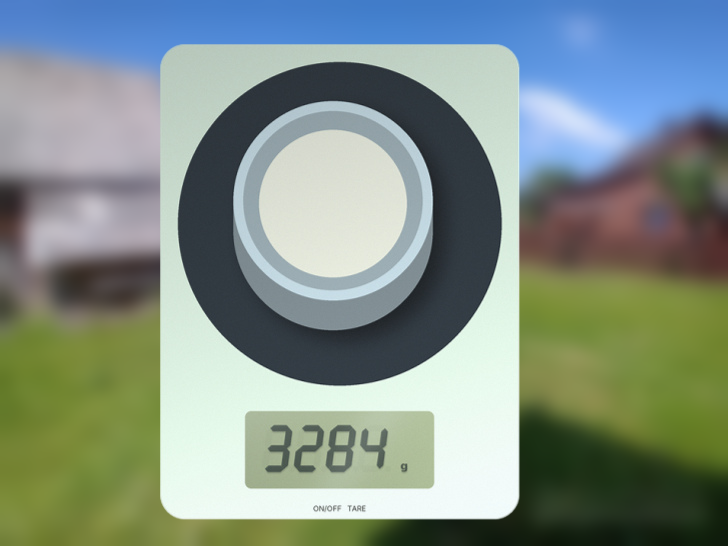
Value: 3284 g
